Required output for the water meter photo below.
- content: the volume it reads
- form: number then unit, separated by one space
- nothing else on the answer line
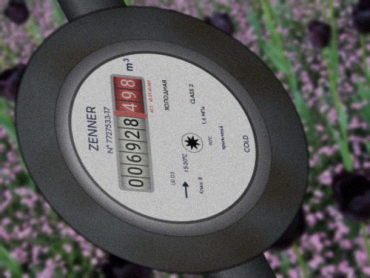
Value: 6928.498 m³
